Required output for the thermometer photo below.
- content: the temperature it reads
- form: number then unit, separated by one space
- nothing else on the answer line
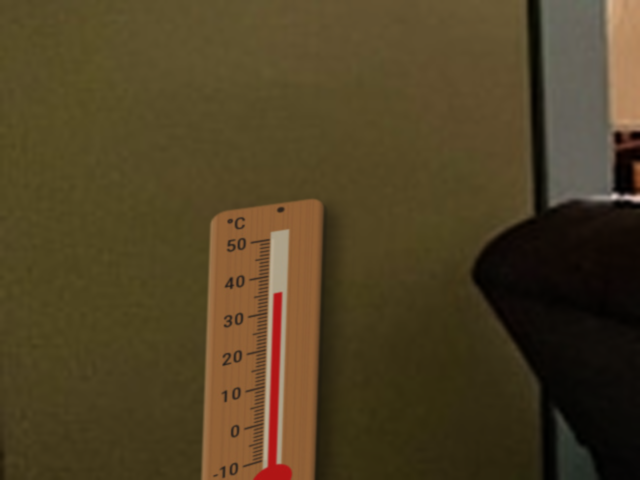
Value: 35 °C
